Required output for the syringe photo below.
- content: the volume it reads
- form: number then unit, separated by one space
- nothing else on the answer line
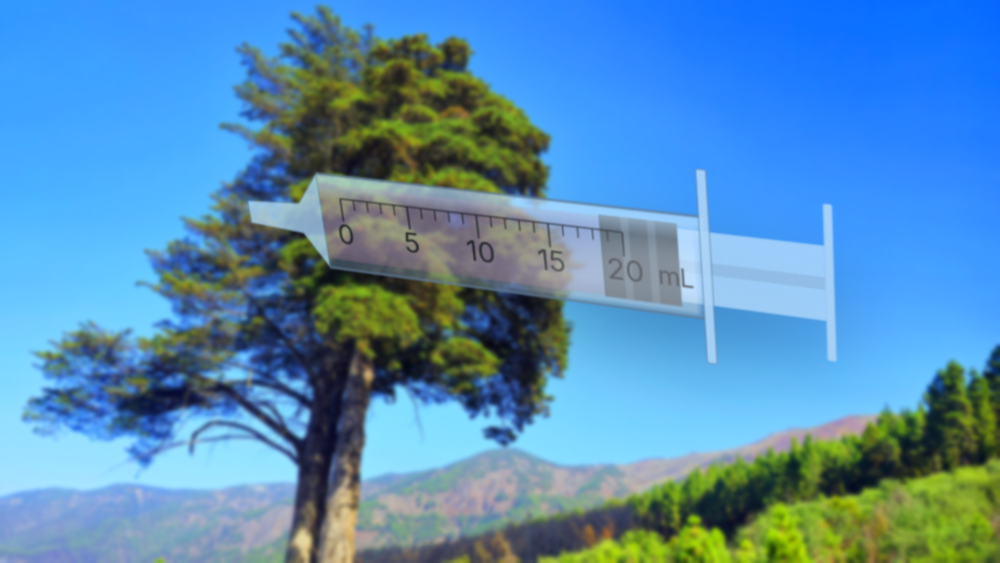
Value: 18.5 mL
